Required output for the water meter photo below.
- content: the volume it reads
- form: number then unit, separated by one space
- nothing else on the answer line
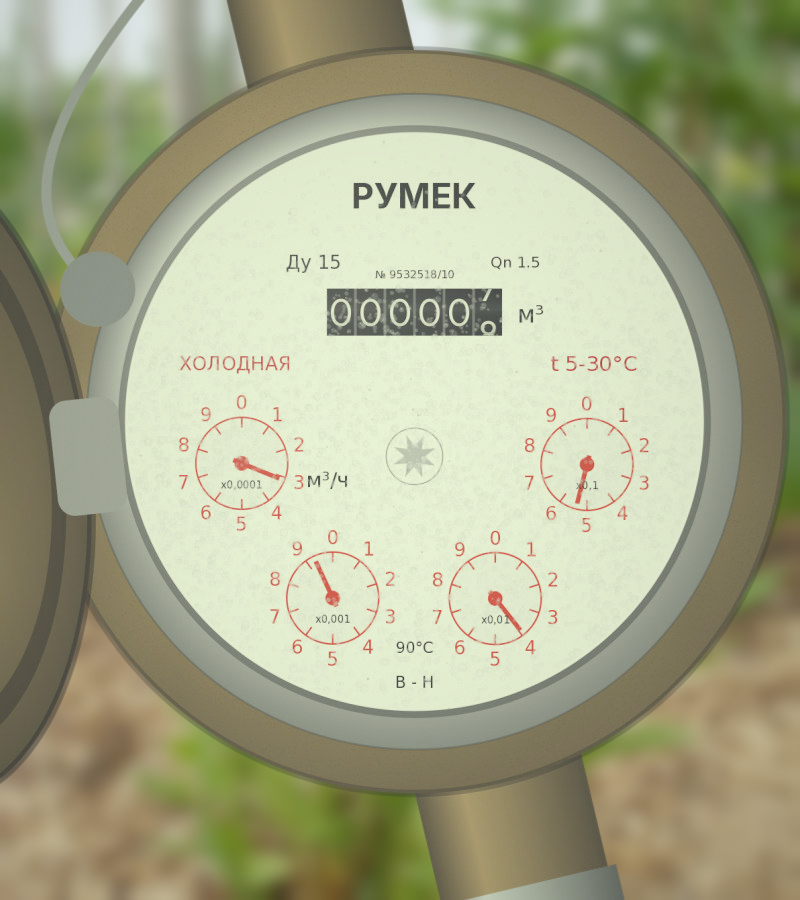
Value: 7.5393 m³
